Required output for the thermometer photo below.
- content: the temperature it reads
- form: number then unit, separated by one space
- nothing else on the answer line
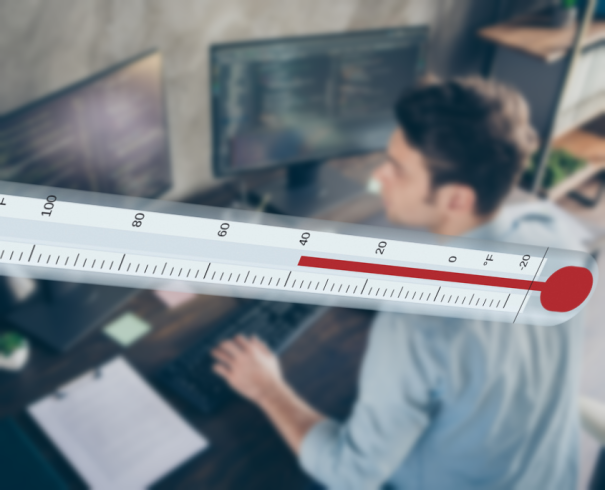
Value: 39 °F
